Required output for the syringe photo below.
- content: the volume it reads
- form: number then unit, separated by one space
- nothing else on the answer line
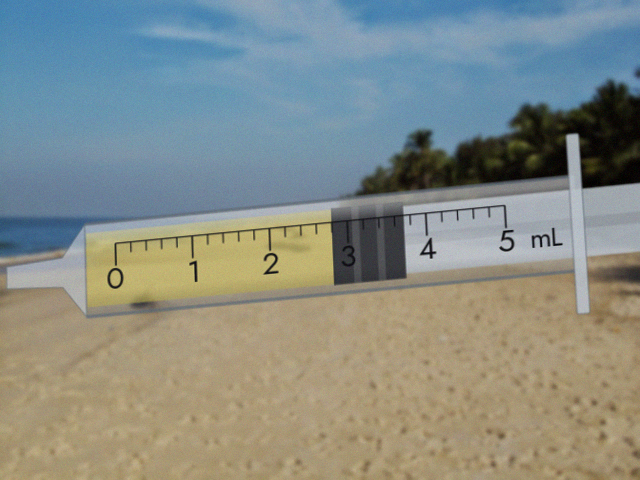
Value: 2.8 mL
